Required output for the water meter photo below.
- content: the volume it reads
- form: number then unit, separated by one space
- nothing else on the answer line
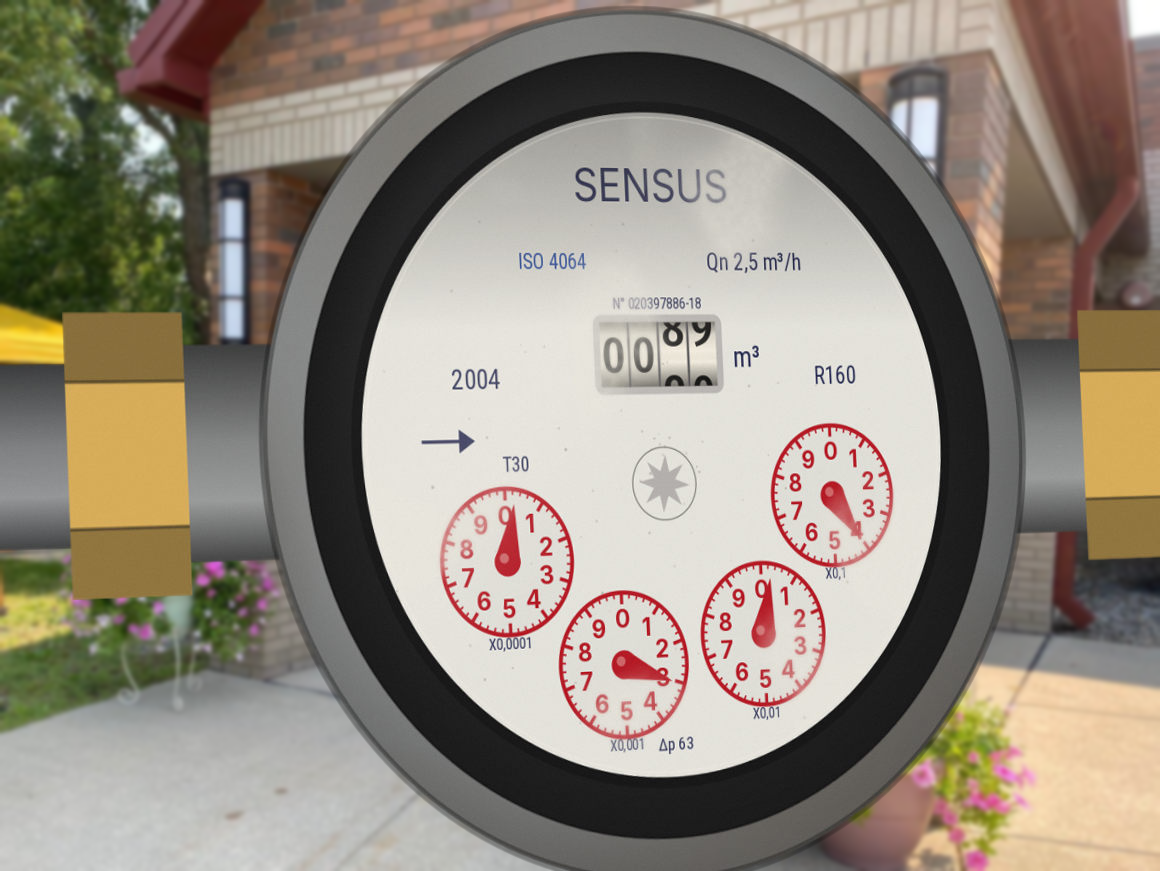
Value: 89.4030 m³
